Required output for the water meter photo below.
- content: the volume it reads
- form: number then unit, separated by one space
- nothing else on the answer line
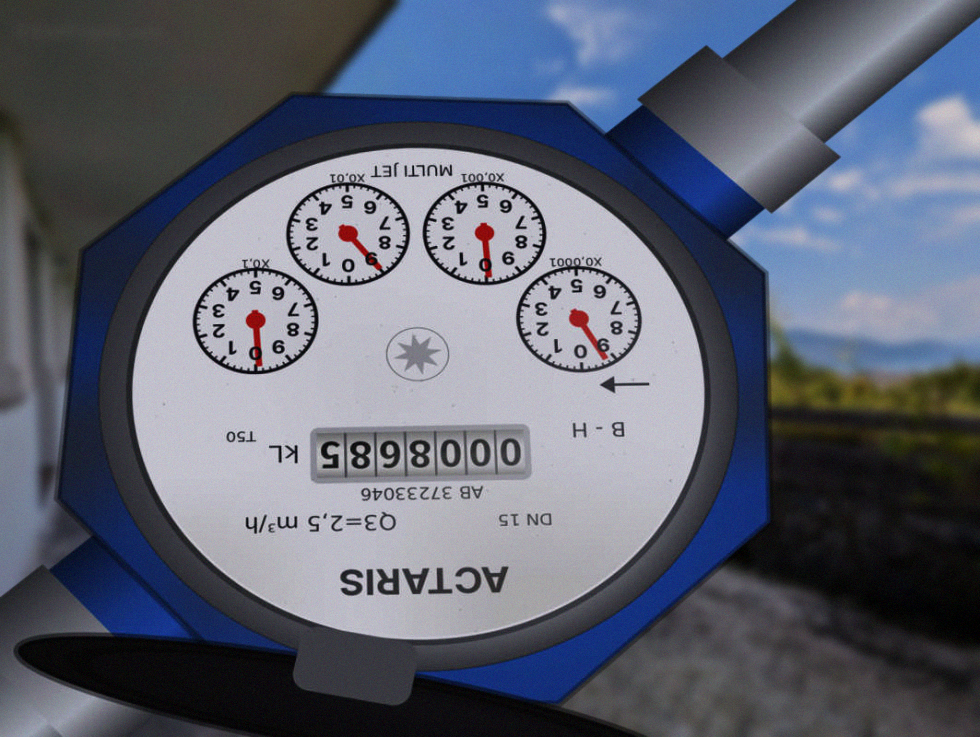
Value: 8684.9899 kL
